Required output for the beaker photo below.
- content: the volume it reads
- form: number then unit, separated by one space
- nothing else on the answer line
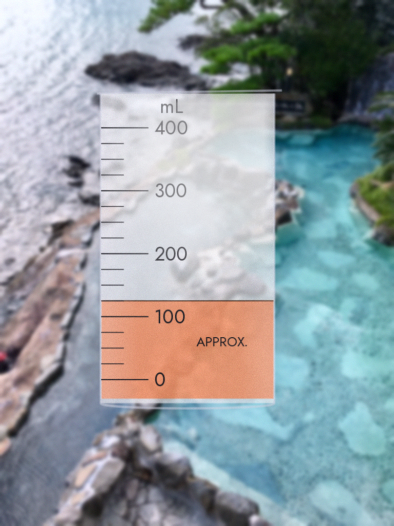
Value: 125 mL
